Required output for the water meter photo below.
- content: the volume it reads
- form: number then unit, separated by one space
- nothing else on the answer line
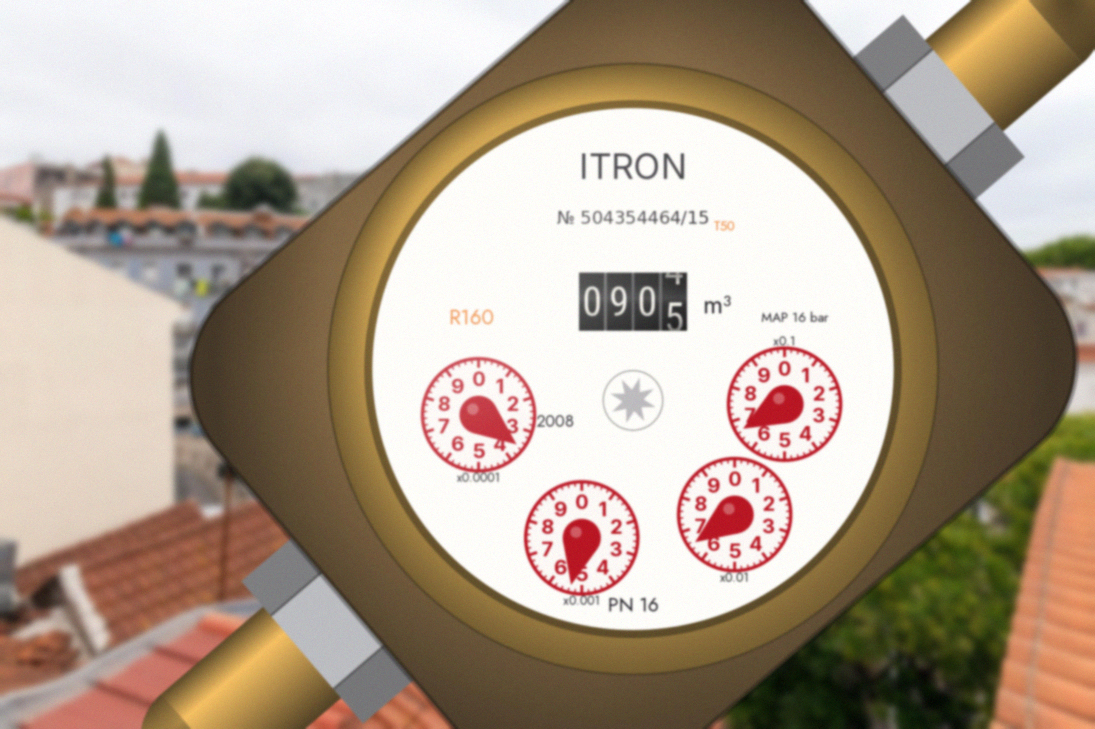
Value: 904.6653 m³
